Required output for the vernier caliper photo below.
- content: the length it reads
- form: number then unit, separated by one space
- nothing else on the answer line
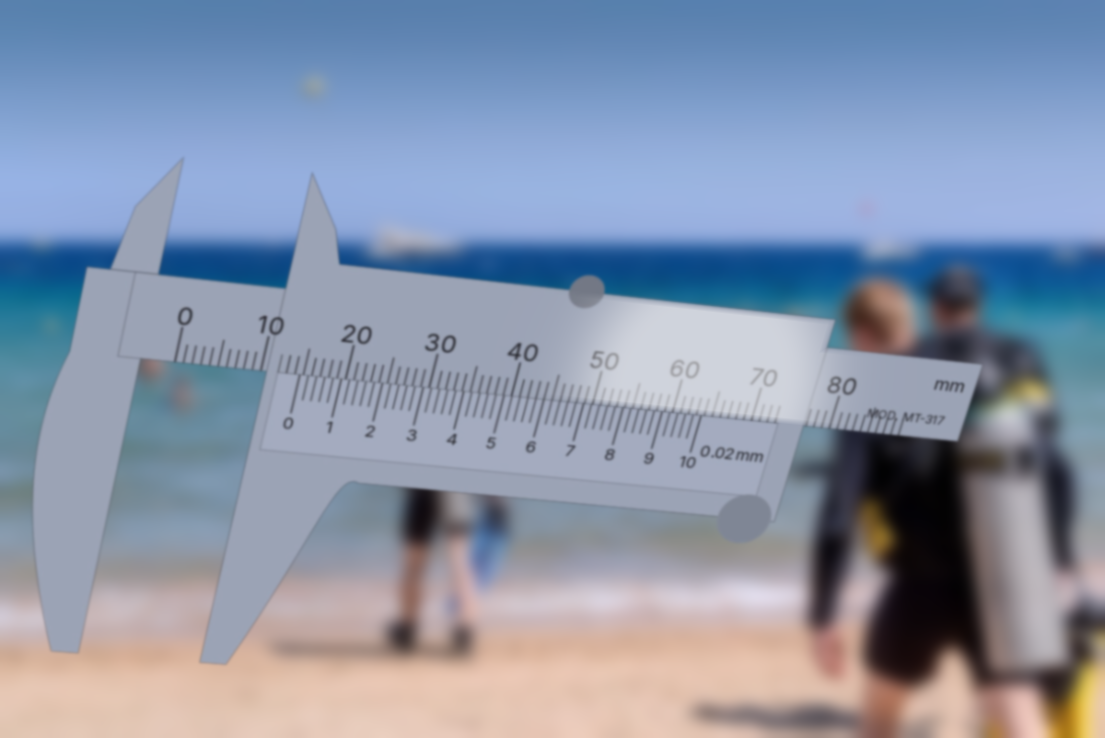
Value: 14.6 mm
